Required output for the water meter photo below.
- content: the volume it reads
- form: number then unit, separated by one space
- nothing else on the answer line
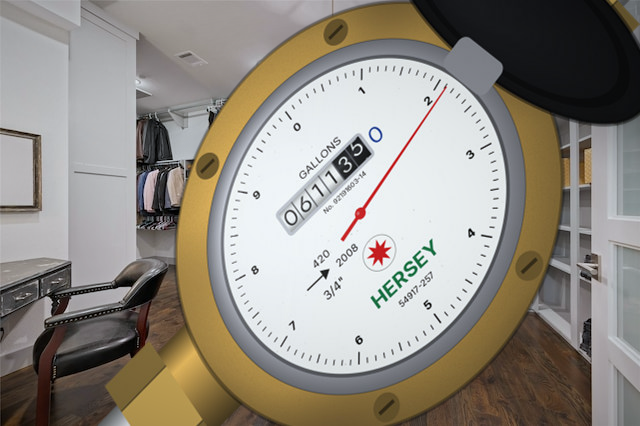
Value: 611352.1 gal
